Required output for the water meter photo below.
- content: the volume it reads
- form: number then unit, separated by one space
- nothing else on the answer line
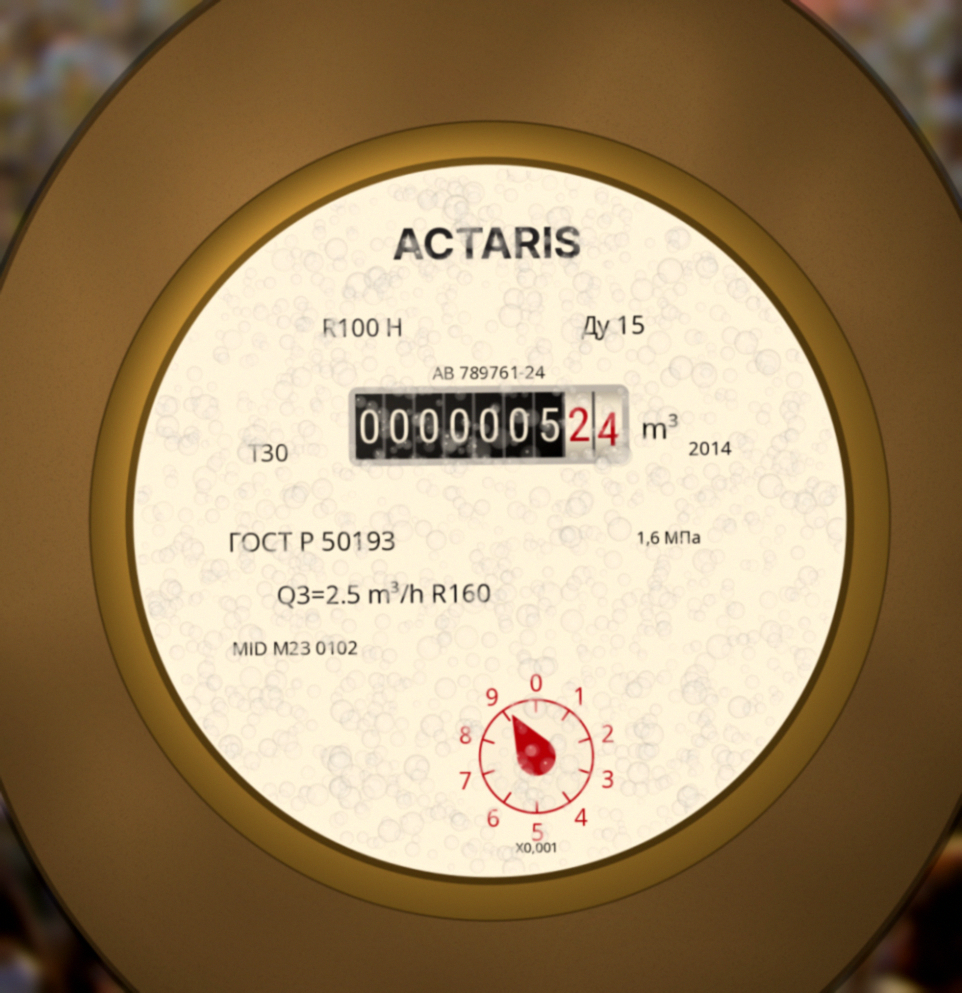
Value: 5.239 m³
